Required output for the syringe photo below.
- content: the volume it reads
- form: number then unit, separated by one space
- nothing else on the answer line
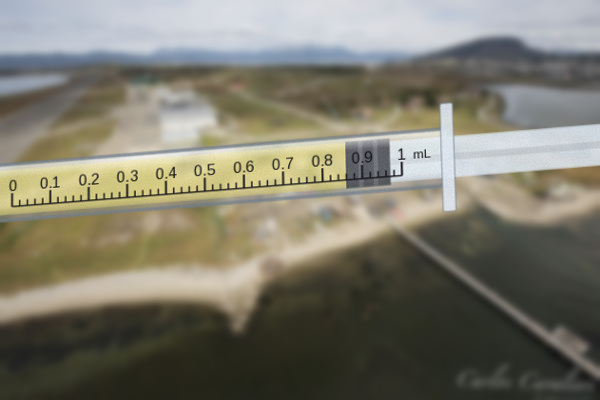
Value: 0.86 mL
